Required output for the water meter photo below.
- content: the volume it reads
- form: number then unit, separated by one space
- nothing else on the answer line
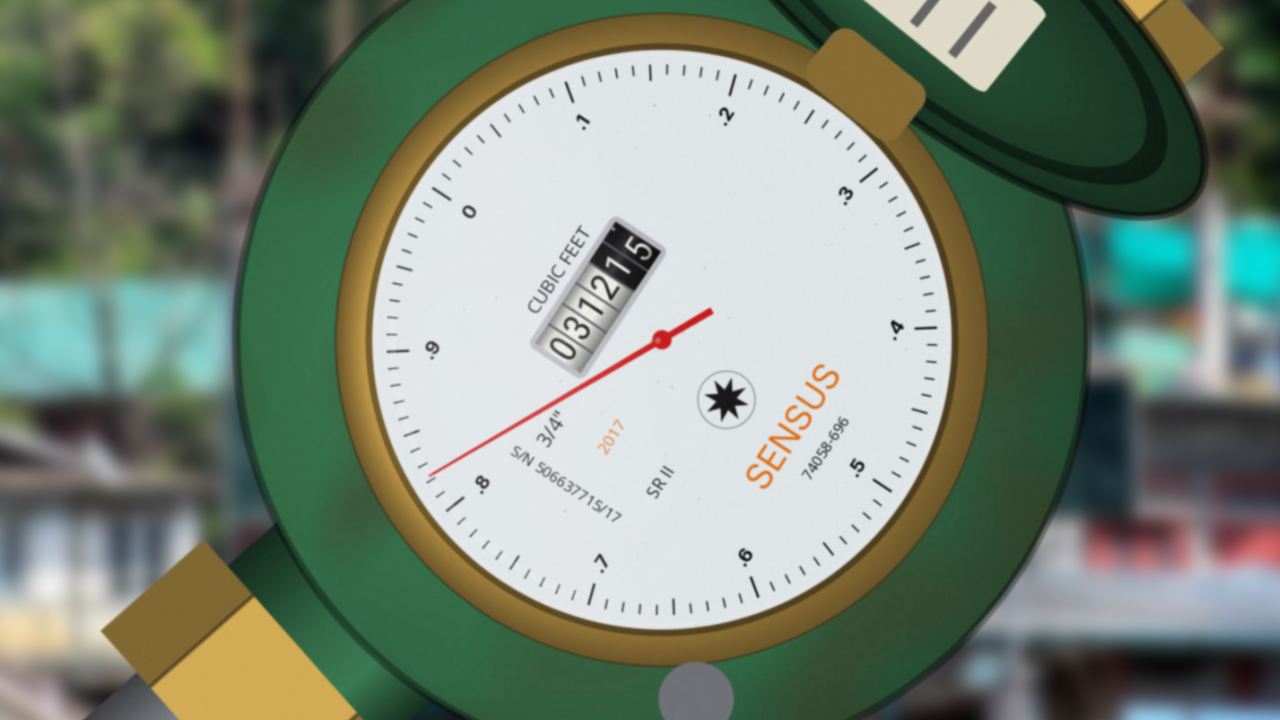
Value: 31214.82 ft³
